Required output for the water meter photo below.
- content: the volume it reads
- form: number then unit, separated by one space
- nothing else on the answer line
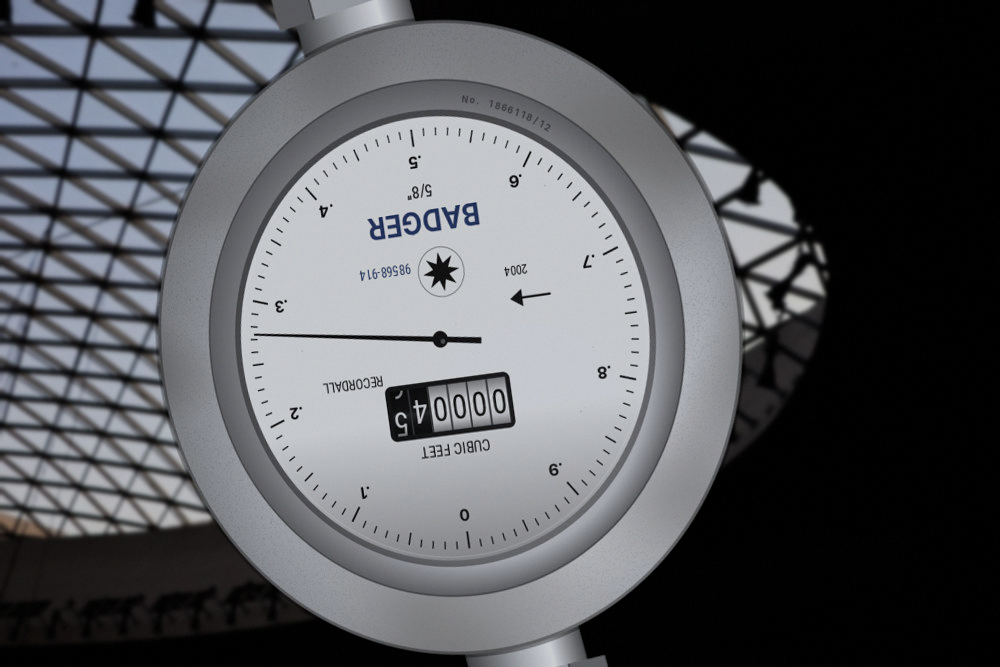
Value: 45.27 ft³
